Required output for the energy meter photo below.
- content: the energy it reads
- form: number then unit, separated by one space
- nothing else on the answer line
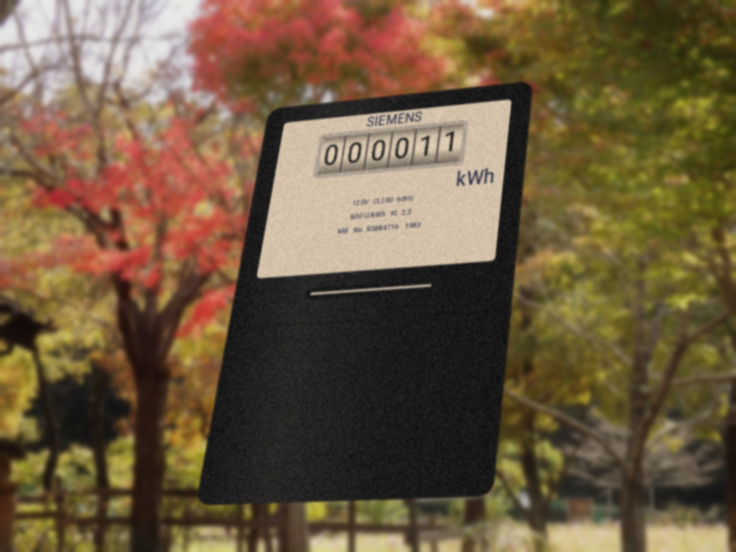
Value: 11 kWh
